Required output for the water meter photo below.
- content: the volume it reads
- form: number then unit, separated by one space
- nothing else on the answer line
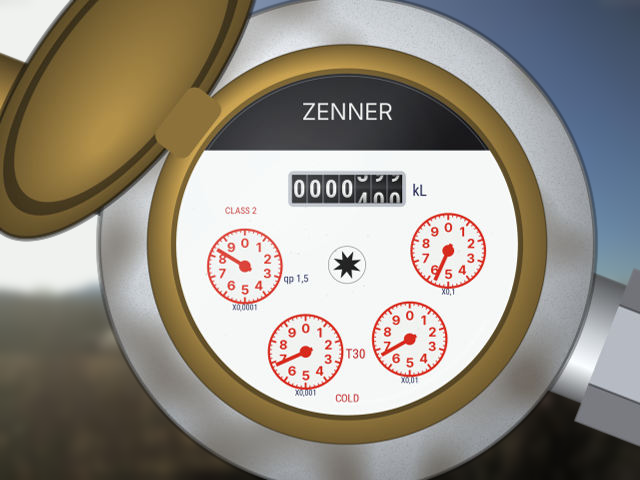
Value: 399.5668 kL
